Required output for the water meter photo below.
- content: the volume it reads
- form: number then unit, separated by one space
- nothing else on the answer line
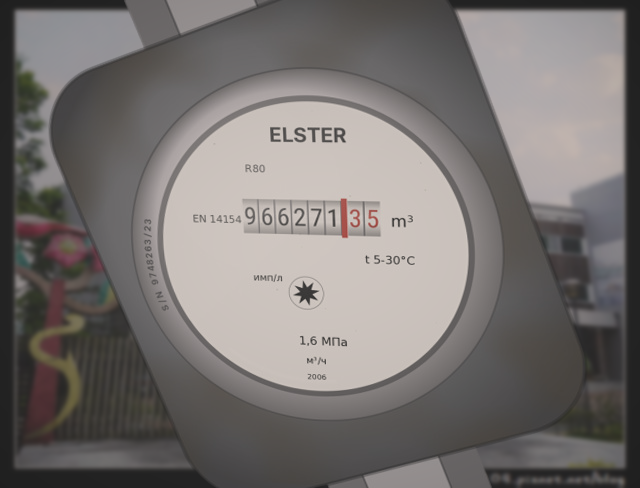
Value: 966271.35 m³
